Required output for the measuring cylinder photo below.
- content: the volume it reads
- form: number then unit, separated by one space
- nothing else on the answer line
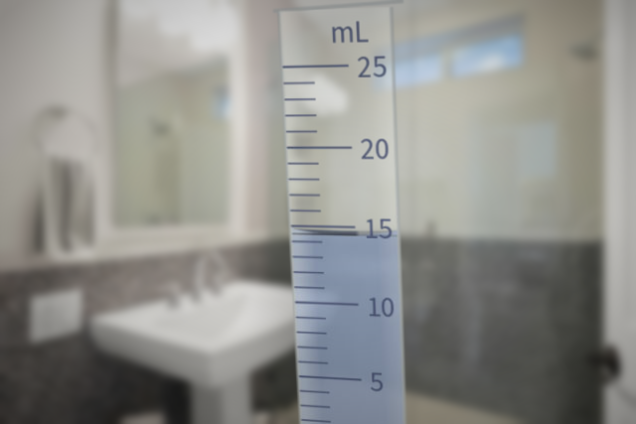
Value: 14.5 mL
